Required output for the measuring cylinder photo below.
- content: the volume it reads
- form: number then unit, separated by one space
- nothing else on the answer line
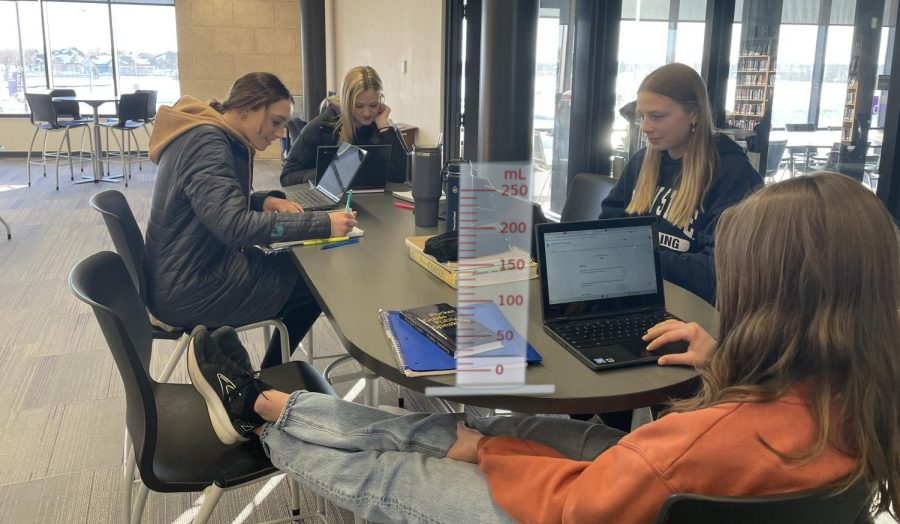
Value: 20 mL
